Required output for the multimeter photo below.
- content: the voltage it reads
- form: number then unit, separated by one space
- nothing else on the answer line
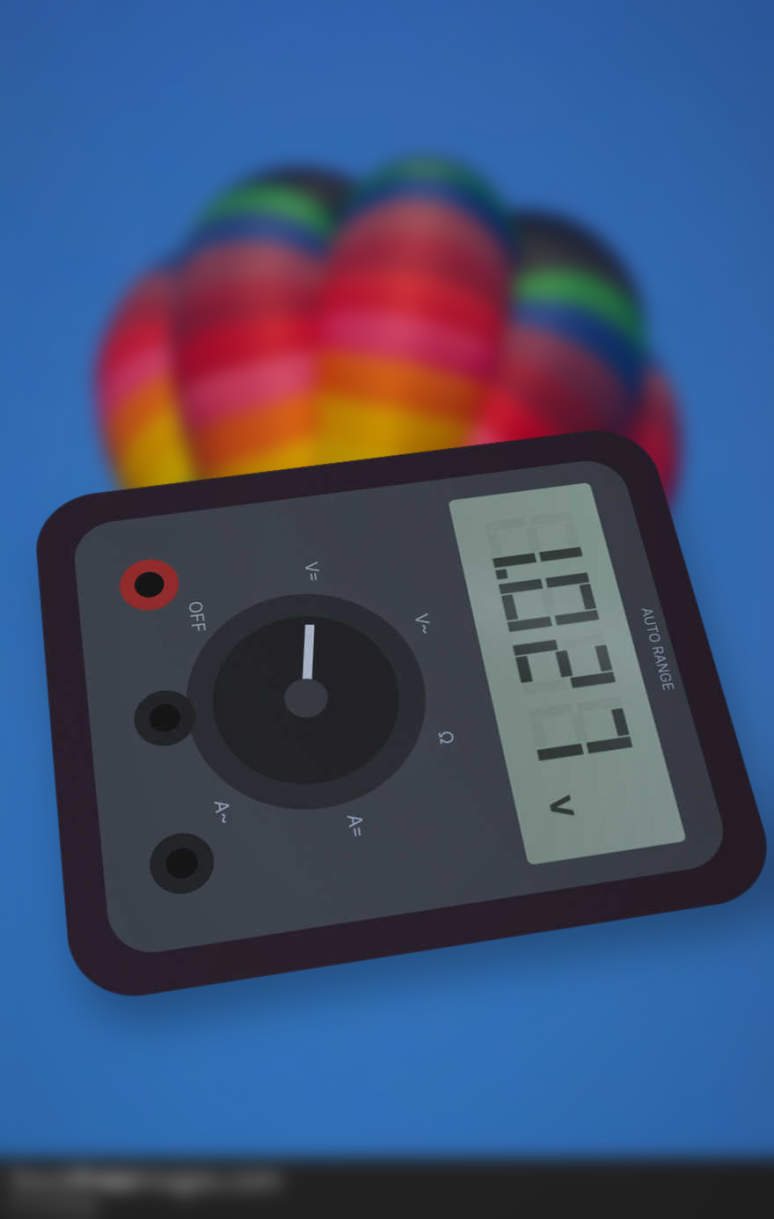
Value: 1.027 V
